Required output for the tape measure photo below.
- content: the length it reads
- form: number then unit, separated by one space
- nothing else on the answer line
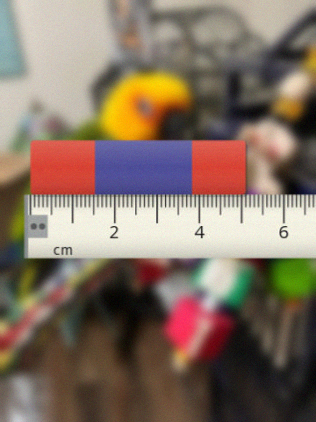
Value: 5.1 cm
